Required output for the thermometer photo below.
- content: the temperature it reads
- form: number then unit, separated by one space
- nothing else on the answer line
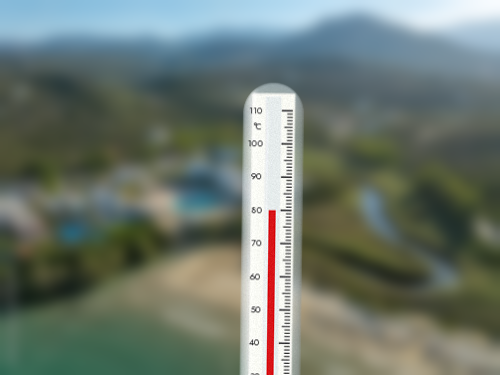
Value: 80 °C
